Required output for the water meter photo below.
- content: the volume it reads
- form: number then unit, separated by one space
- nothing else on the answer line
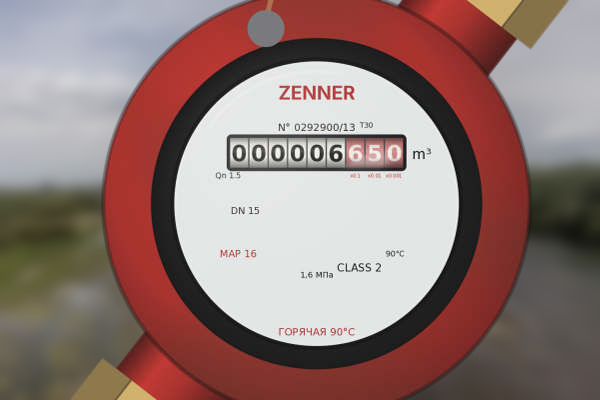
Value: 6.650 m³
